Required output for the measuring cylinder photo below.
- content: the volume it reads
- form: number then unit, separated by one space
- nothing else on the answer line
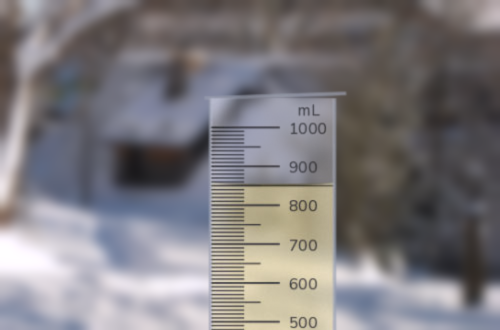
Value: 850 mL
